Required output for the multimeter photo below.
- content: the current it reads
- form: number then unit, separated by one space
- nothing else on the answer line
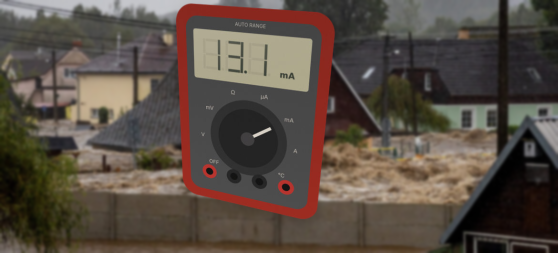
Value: 13.1 mA
